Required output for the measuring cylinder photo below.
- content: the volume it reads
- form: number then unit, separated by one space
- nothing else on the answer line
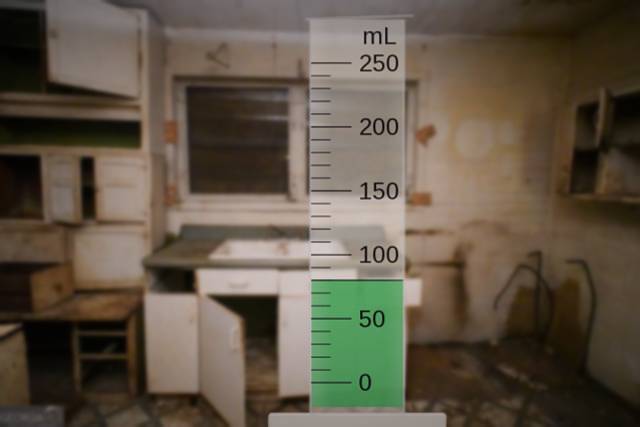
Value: 80 mL
